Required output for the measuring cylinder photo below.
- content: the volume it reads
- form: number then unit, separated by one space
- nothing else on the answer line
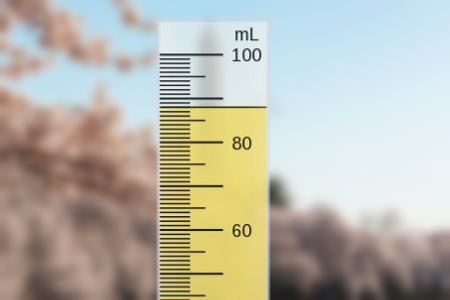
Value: 88 mL
